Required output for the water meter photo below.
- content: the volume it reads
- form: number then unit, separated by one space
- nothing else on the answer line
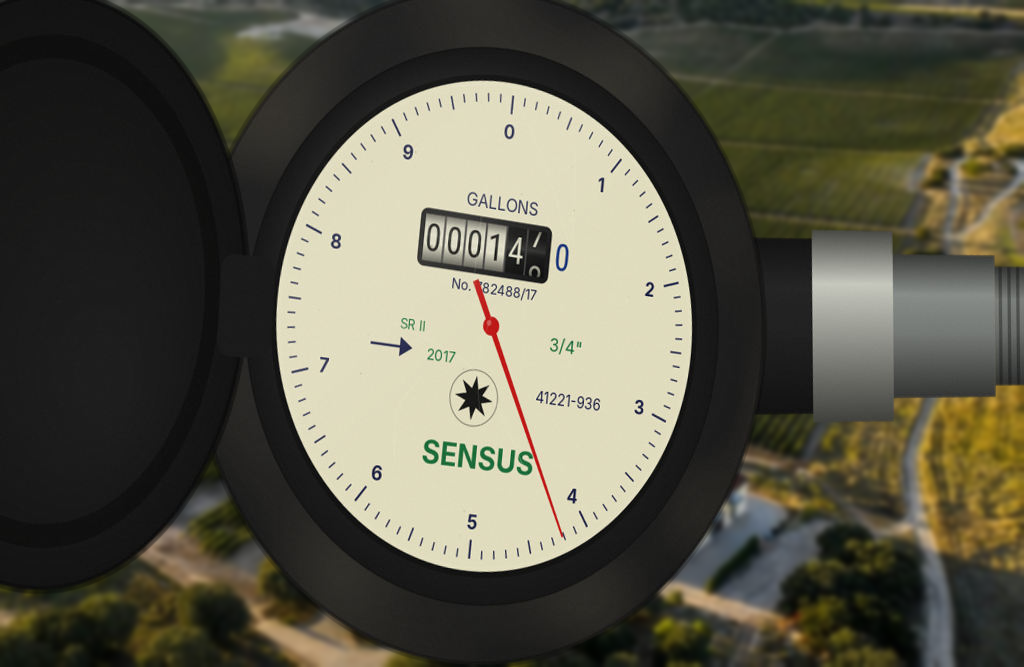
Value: 1474.2 gal
